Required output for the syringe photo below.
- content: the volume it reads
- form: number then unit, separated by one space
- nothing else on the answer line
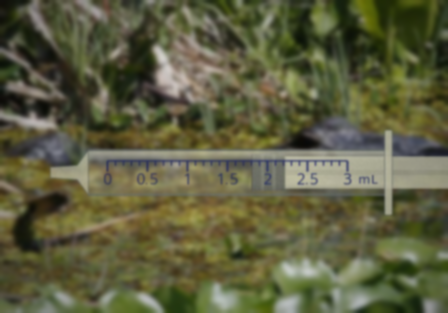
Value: 1.8 mL
